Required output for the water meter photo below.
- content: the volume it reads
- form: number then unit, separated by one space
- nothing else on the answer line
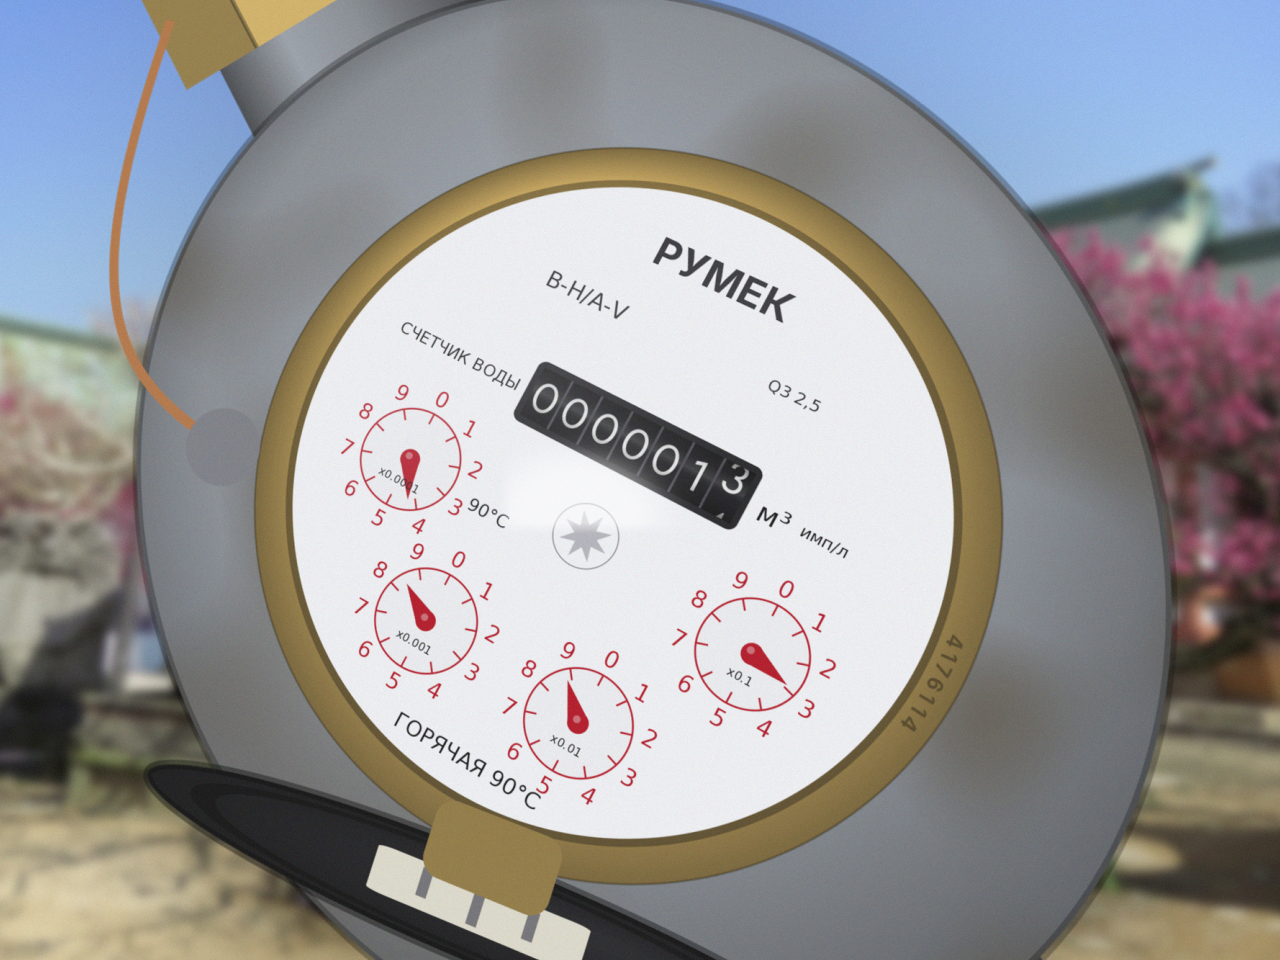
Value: 13.2884 m³
